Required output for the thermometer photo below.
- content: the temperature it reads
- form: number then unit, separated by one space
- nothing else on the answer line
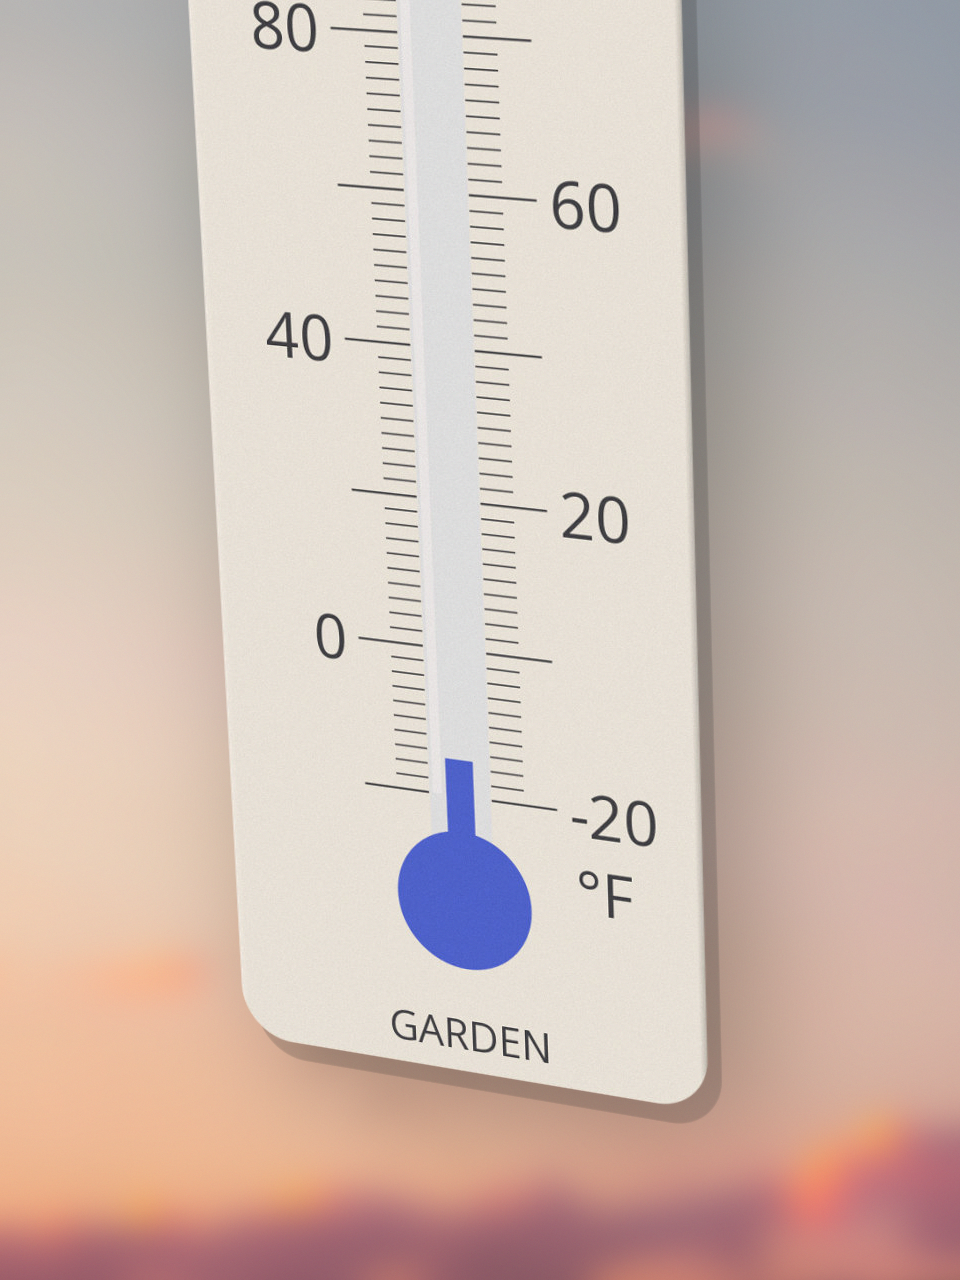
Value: -15 °F
